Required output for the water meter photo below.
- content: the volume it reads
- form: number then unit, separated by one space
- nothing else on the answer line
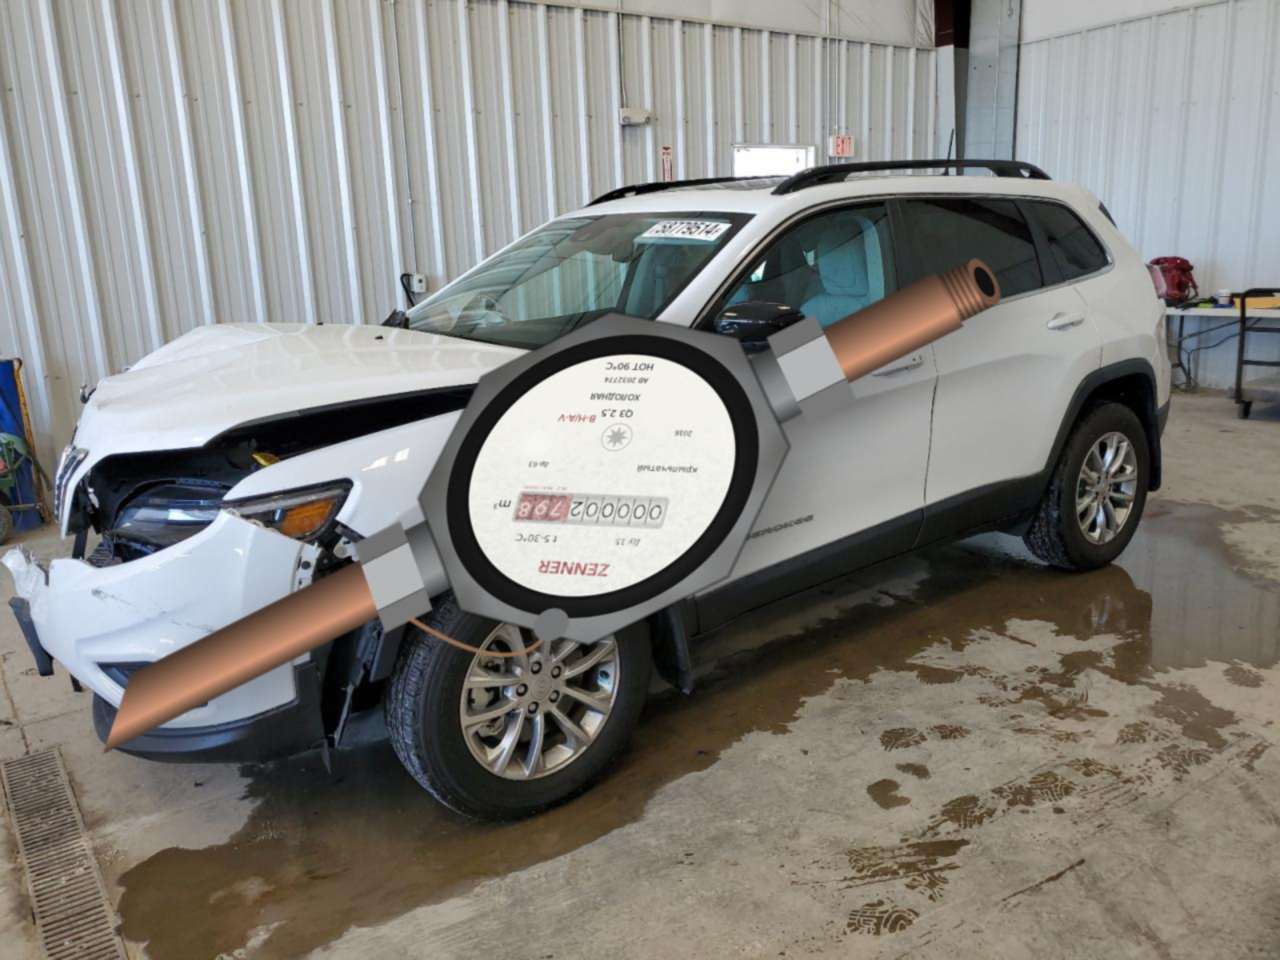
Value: 2.798 m³
